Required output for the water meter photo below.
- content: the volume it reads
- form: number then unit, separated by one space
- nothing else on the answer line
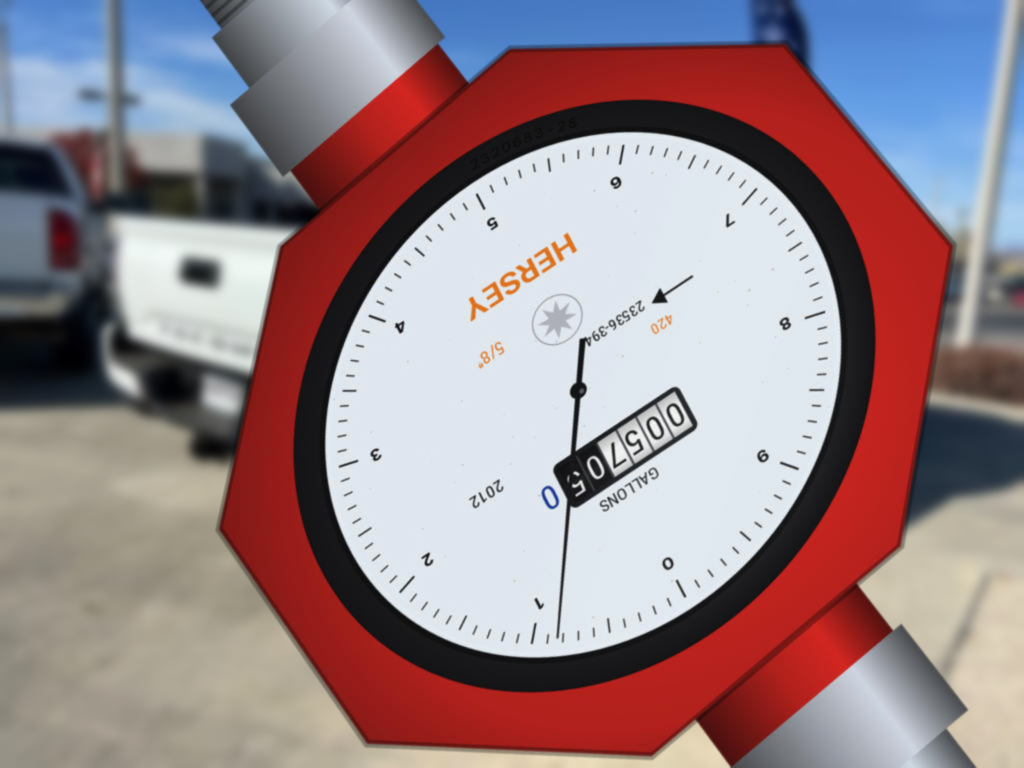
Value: 57050.8 gal
